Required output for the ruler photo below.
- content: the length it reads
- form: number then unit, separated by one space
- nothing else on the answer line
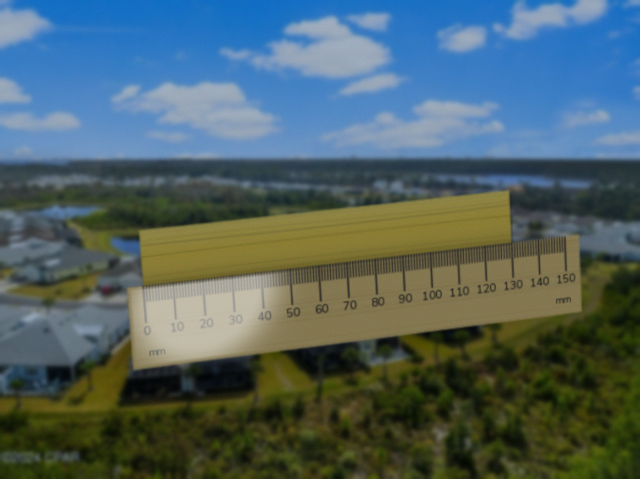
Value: 130 mm
